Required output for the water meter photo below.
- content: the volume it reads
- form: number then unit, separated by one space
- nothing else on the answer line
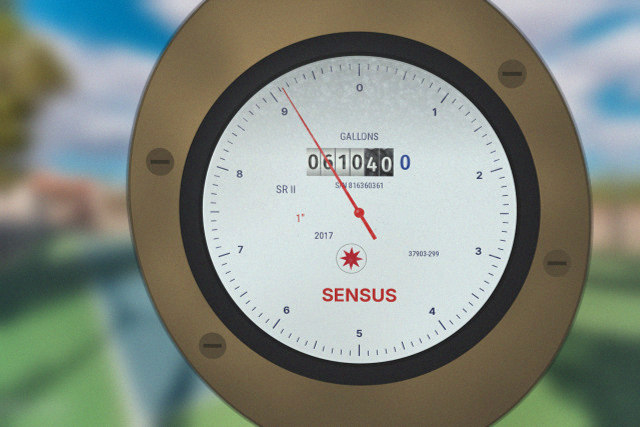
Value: 610399.1 gal
